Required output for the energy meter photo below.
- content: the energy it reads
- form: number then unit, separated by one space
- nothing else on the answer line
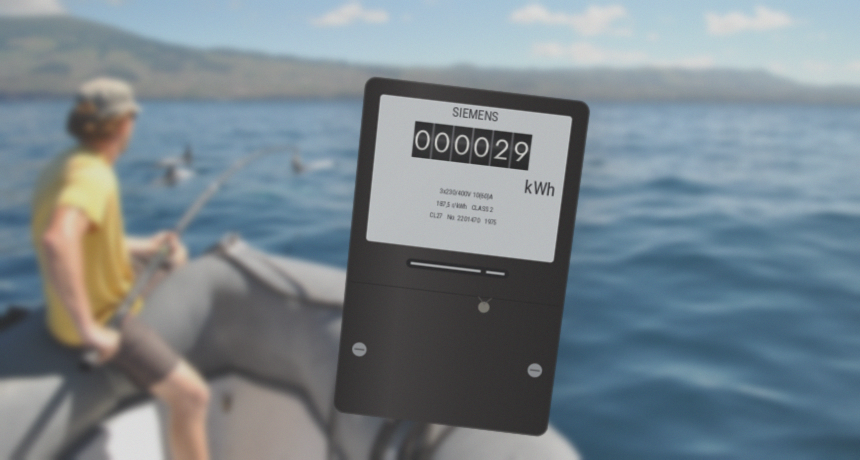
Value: 29 kWh
